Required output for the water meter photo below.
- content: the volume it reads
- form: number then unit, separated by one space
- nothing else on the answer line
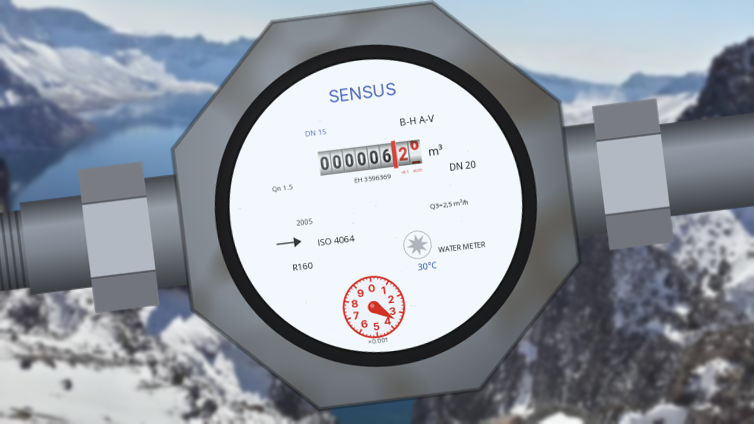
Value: 6.263 m³
